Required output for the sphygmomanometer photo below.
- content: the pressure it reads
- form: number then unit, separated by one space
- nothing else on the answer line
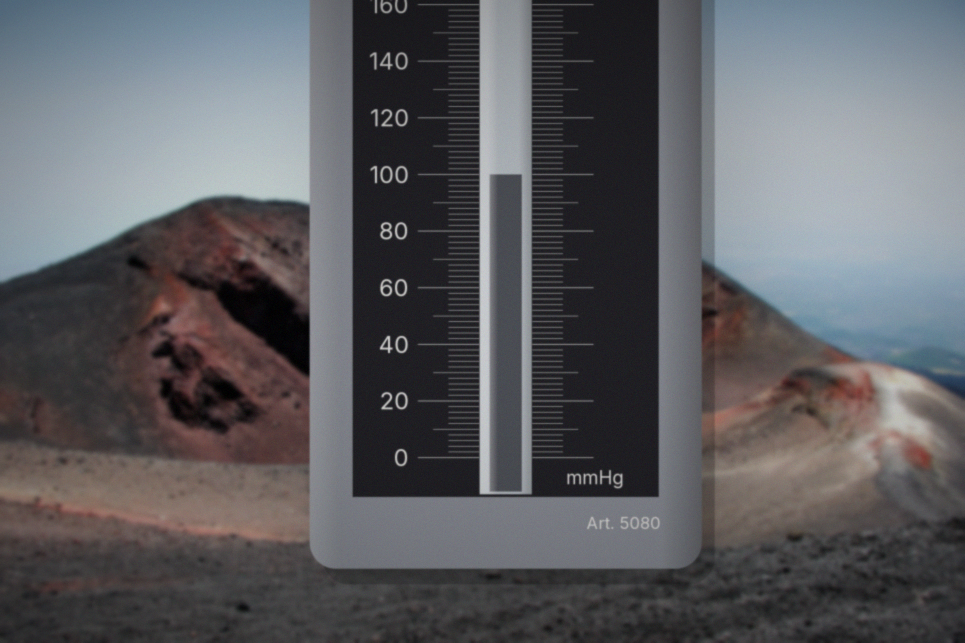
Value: 100 mmHg
